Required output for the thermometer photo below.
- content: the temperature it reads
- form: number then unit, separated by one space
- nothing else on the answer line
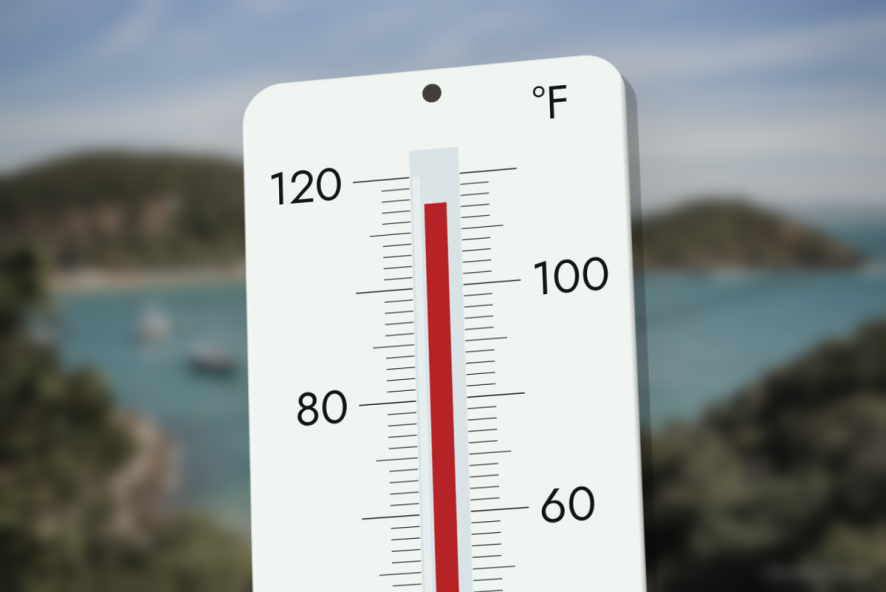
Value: 115 °F
